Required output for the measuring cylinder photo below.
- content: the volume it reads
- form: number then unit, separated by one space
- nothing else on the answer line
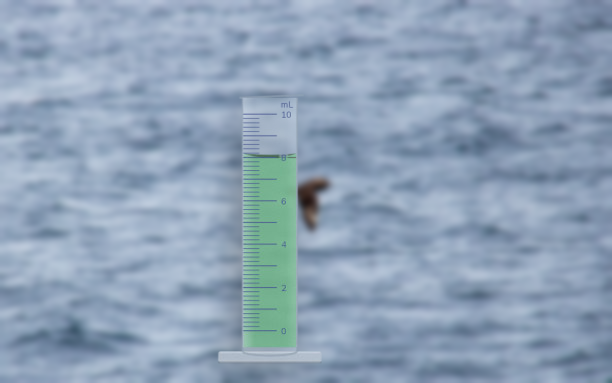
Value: 8 mL
